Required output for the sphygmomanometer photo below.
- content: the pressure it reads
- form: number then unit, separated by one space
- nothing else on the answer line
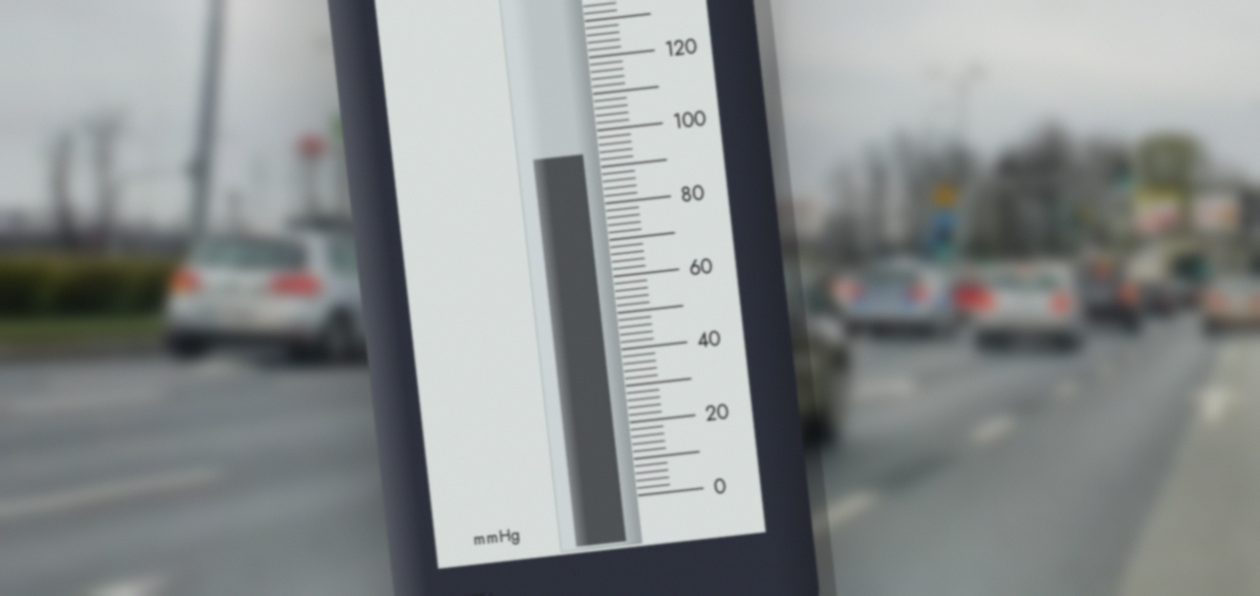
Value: 94 mmHg
